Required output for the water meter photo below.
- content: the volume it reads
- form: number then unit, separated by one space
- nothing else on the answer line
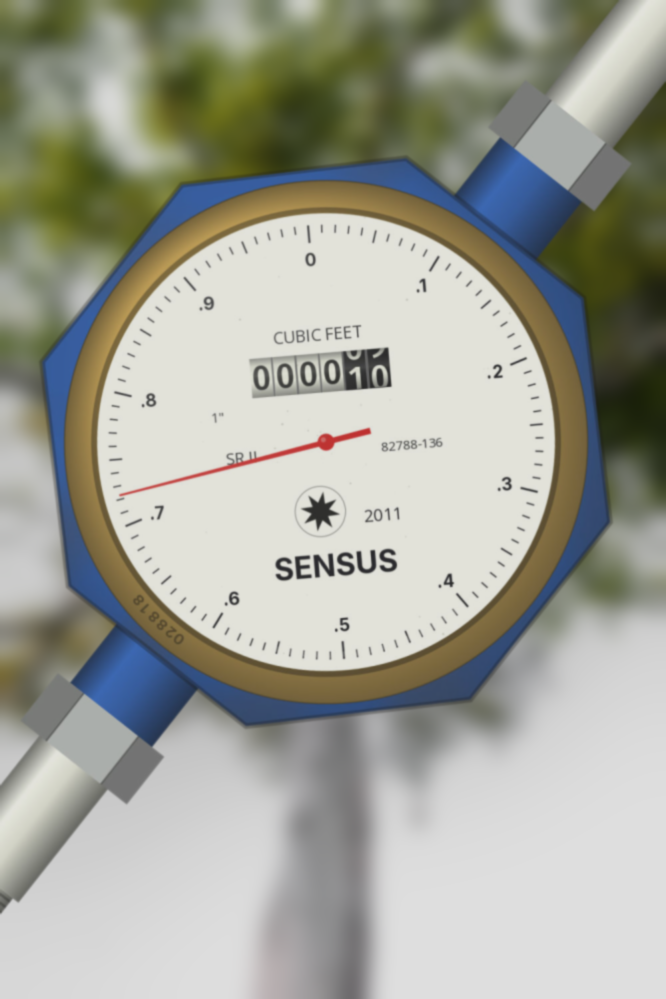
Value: 9.72 ft³
